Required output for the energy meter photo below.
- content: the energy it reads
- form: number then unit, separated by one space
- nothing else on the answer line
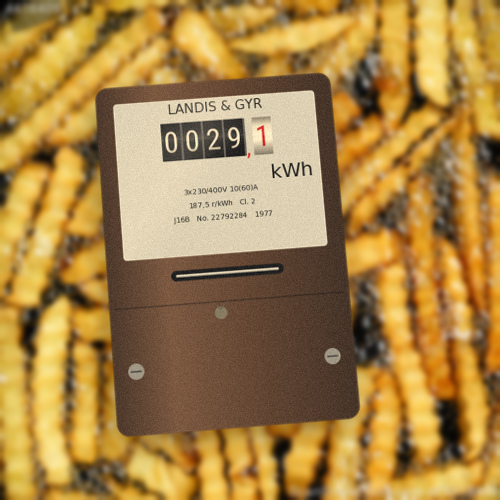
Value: 29.1 kWh
